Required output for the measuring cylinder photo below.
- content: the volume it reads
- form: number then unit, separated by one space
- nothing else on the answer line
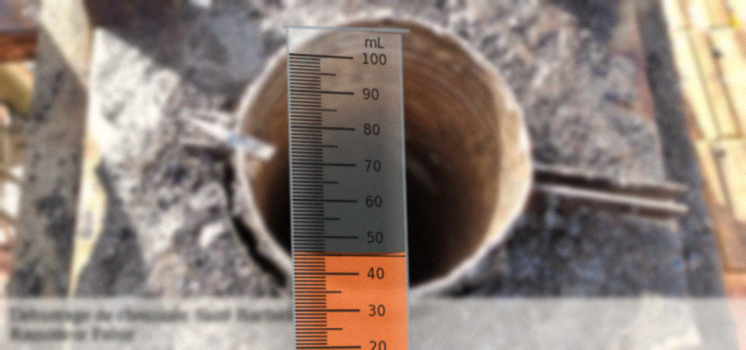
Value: 45 mL
